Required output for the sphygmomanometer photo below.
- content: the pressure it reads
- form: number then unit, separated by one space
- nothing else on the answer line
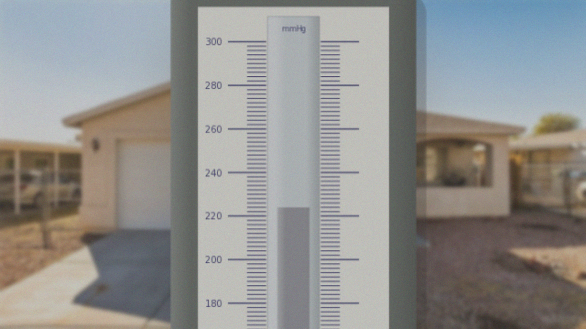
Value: 224 mmHg
